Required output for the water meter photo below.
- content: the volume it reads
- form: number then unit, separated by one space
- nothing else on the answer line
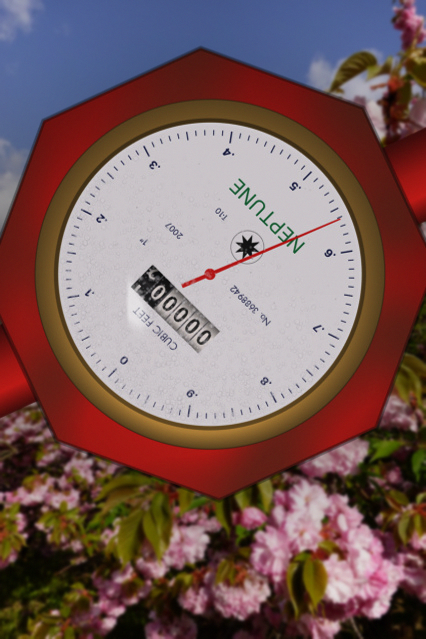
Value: 1.56 ft³
